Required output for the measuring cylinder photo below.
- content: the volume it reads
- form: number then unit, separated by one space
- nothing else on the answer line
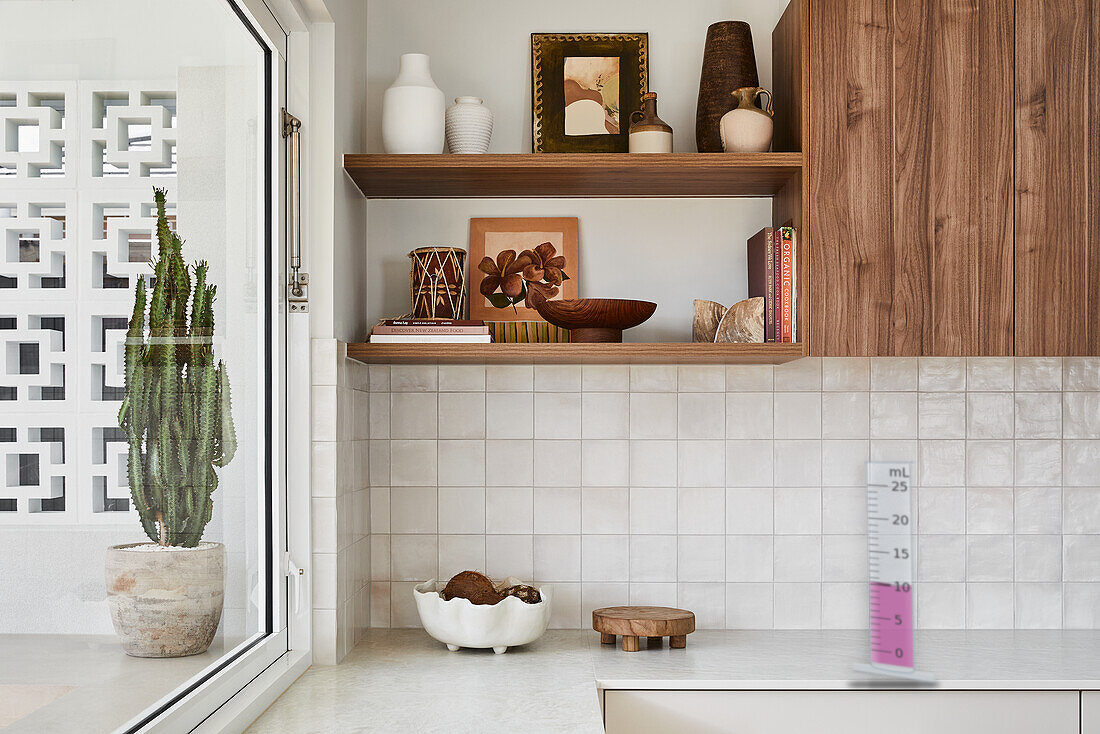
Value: 10 mL
